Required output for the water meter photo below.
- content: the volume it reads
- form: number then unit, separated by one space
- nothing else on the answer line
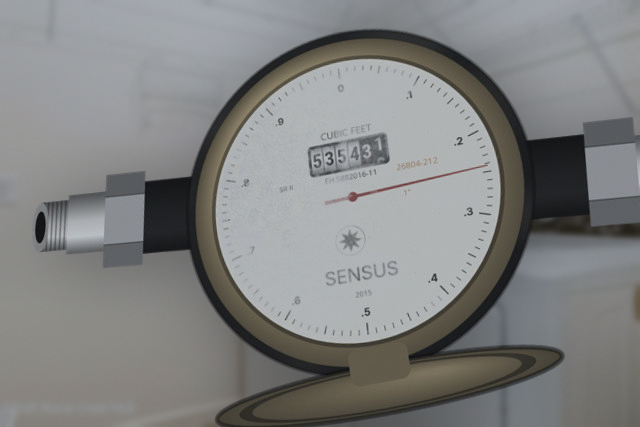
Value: 535431.24 ft³
